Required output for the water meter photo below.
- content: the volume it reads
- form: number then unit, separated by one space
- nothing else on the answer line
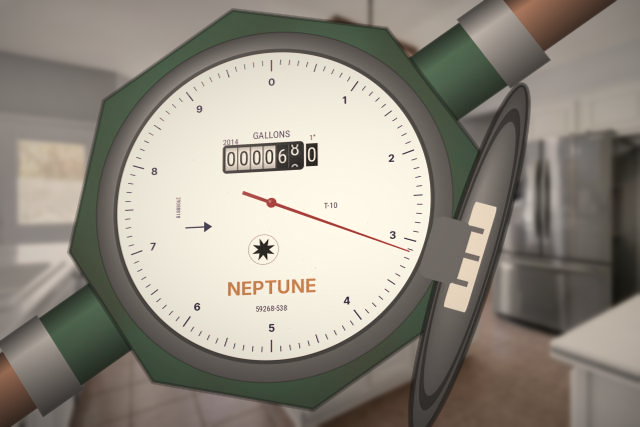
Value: 683.1 gal
